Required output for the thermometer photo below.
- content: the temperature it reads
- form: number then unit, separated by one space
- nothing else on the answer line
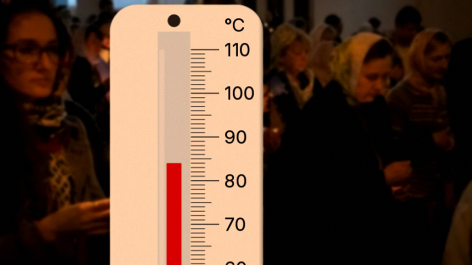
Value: 84 °C
